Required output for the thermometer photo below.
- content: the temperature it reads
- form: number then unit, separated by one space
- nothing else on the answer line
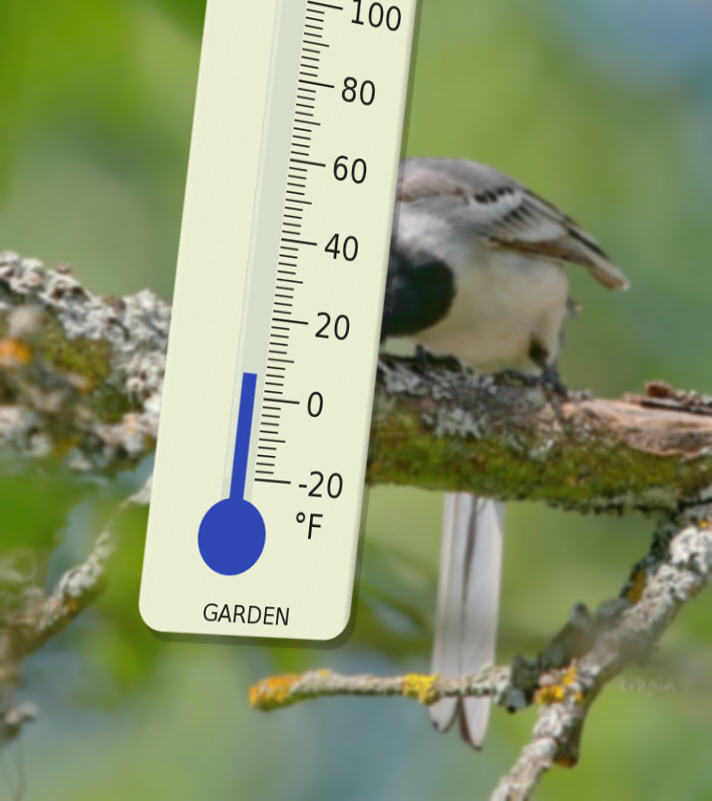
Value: 6 °F
